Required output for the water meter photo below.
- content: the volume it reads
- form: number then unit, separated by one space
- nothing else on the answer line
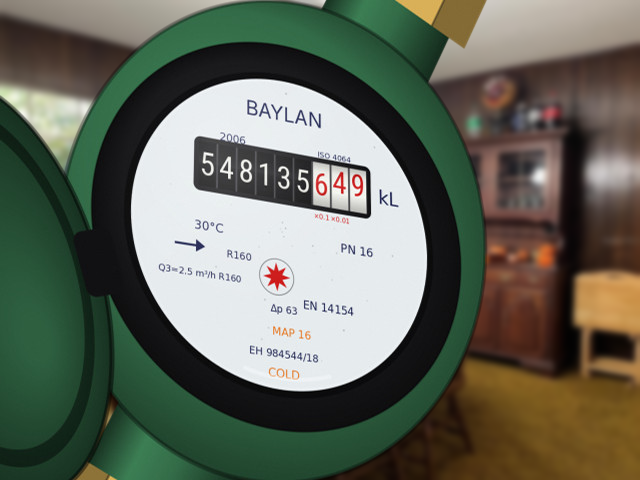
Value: 548135.649 kL
